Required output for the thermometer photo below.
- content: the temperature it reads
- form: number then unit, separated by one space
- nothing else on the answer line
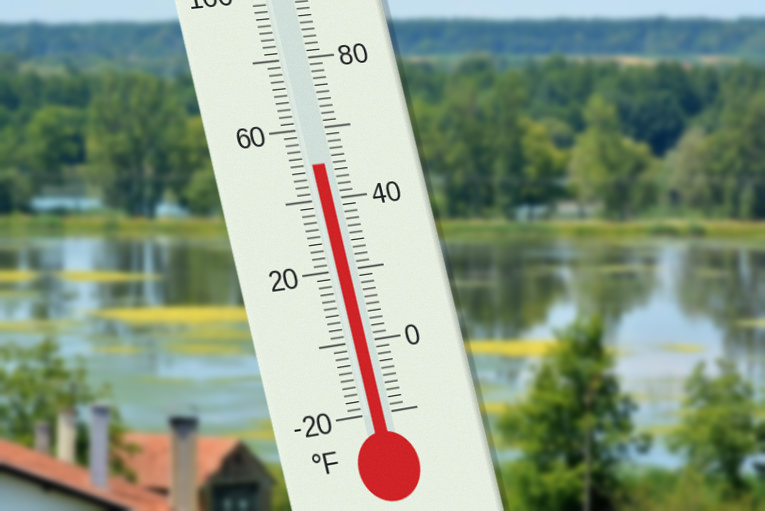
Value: 50 °F
